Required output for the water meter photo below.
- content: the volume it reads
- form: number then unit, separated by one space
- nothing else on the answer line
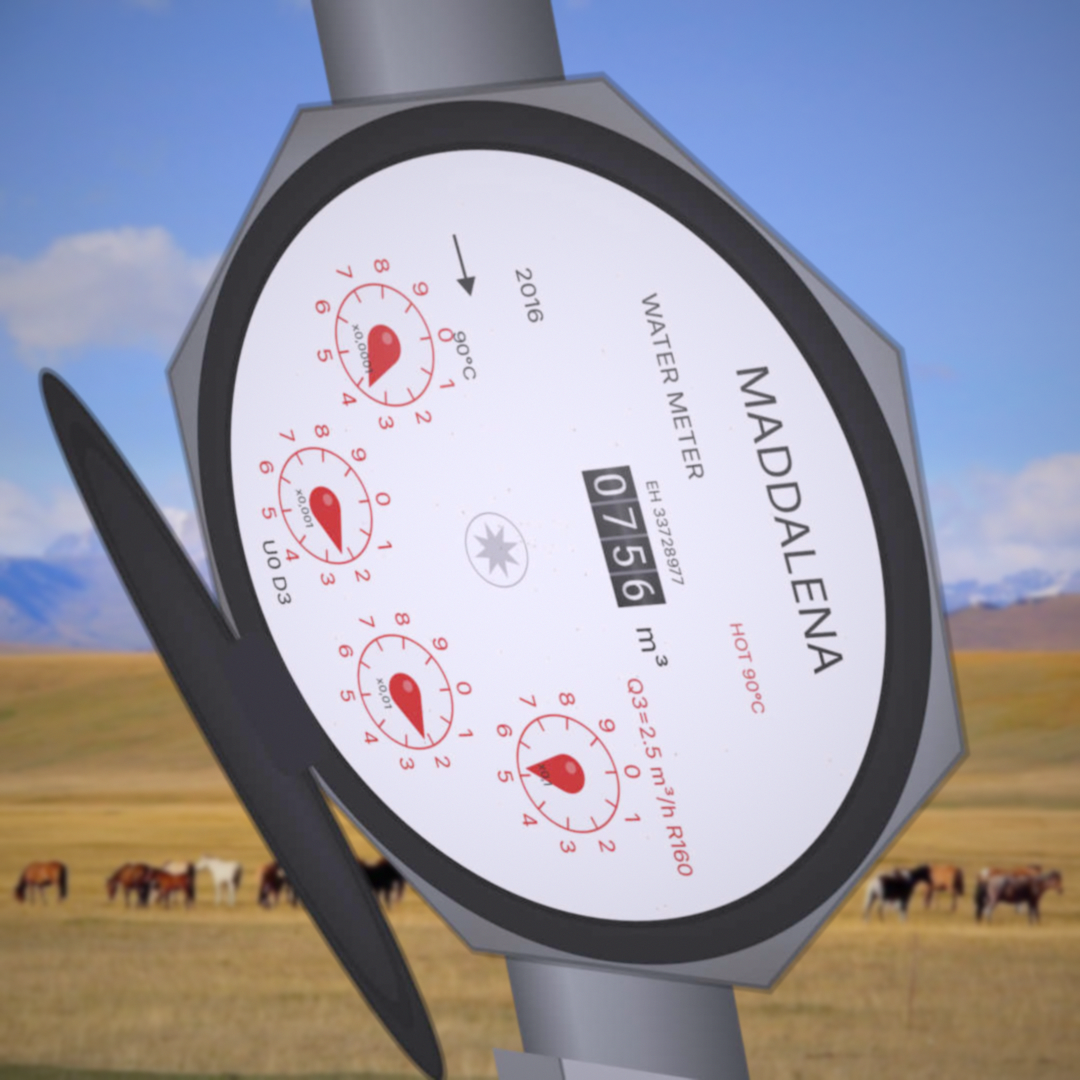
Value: 756.5223 m³
